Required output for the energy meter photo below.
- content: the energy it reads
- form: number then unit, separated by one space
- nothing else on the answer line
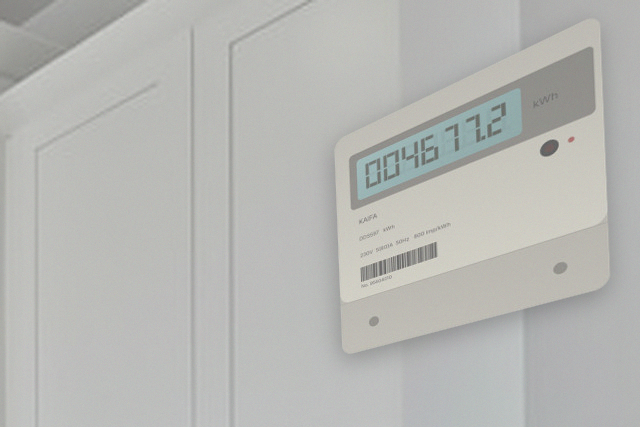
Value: 4677.2 kWh
